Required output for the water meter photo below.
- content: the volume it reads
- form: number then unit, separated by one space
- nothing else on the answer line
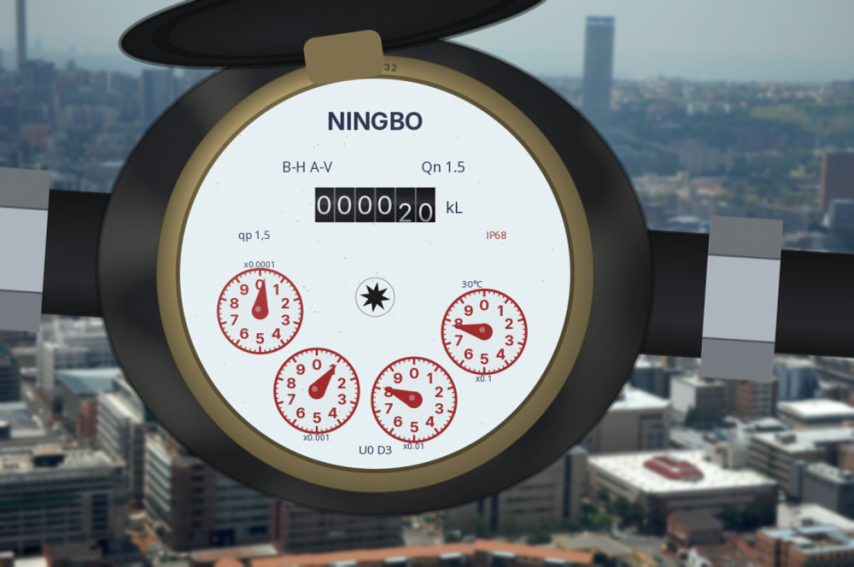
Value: 19.7810 kL
